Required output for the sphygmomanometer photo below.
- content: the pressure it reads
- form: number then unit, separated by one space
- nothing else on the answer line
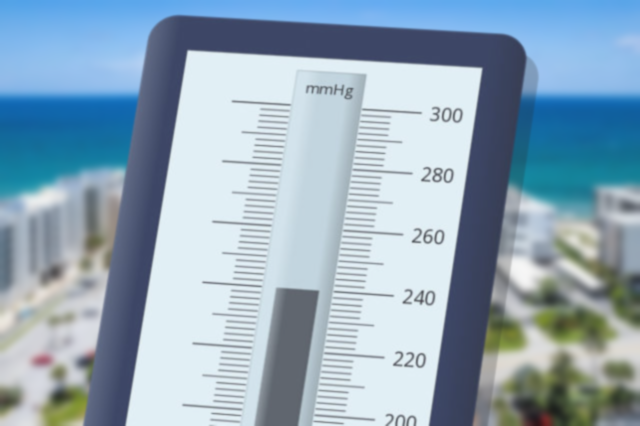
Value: 240 mmHg
